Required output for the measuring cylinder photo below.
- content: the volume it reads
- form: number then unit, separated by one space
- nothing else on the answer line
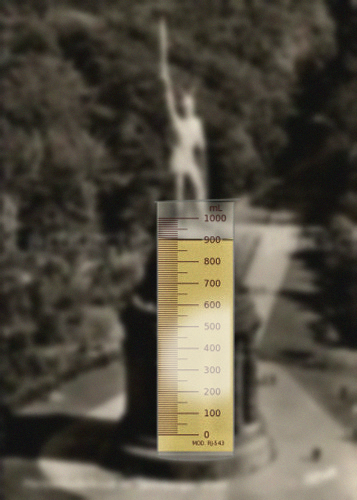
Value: 900 mL
